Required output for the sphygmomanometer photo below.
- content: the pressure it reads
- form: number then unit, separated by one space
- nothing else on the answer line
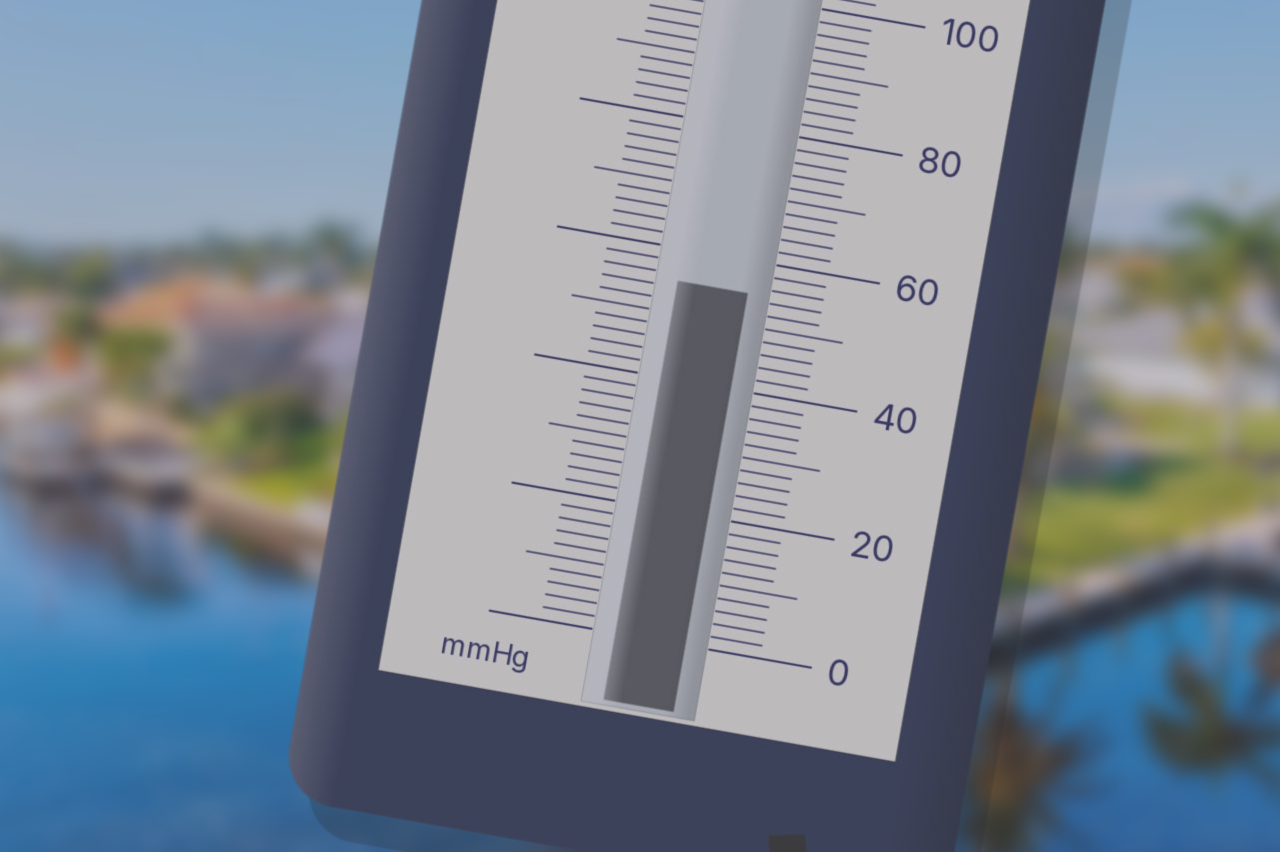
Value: 55 mmHg
